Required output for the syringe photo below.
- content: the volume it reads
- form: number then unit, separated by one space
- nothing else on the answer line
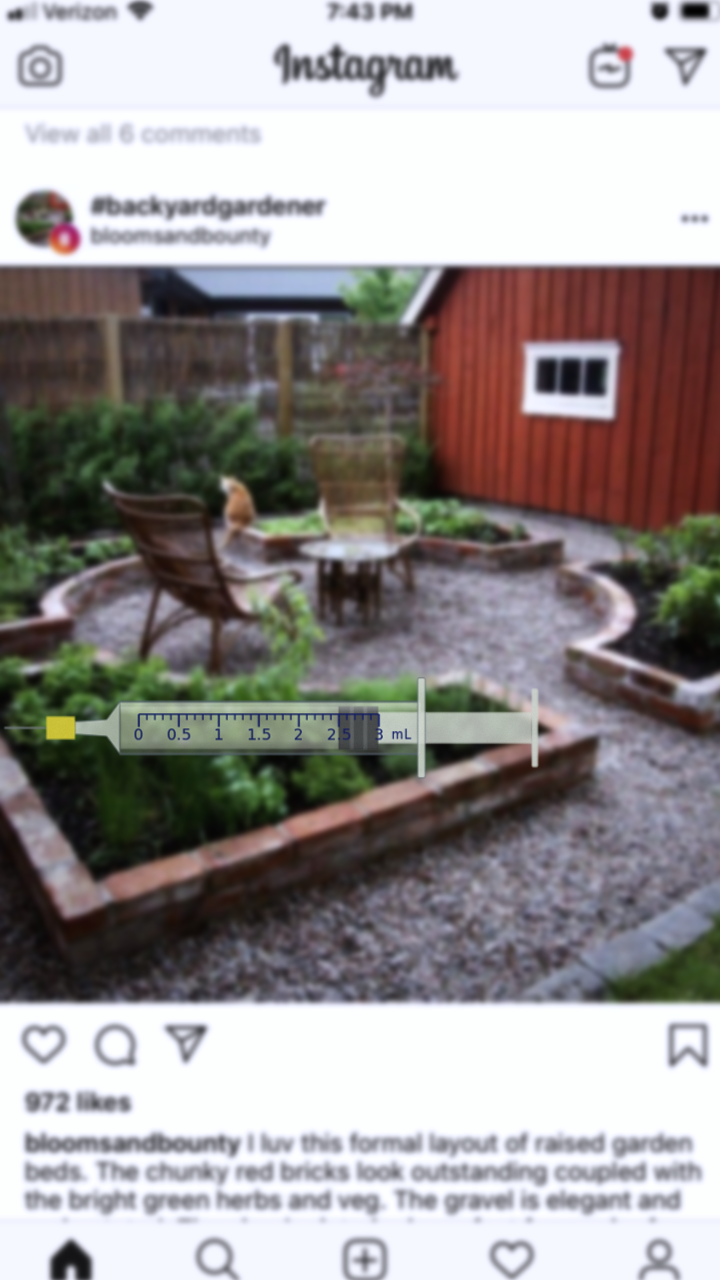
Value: 2.5 mL
